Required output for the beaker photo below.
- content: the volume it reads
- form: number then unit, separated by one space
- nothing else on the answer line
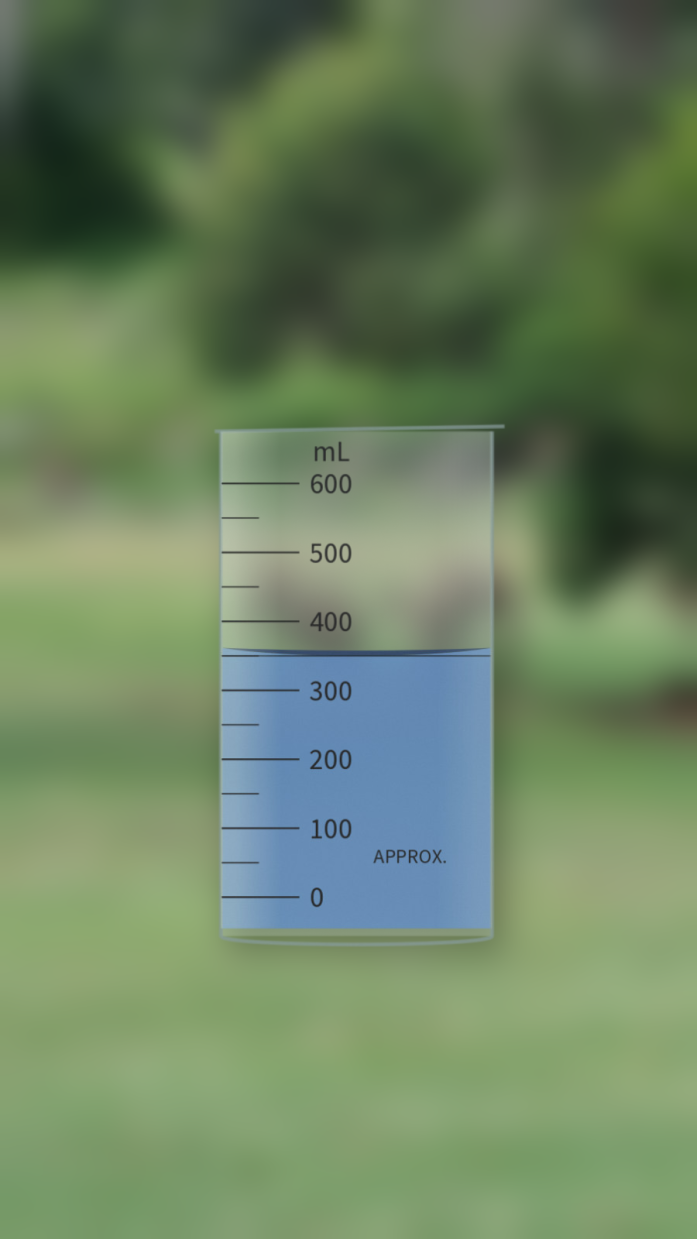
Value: 350 mL
